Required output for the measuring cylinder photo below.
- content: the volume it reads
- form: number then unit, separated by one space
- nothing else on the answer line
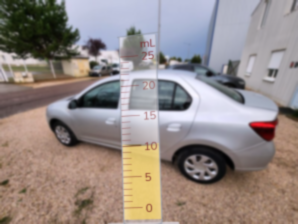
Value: 10 mL
